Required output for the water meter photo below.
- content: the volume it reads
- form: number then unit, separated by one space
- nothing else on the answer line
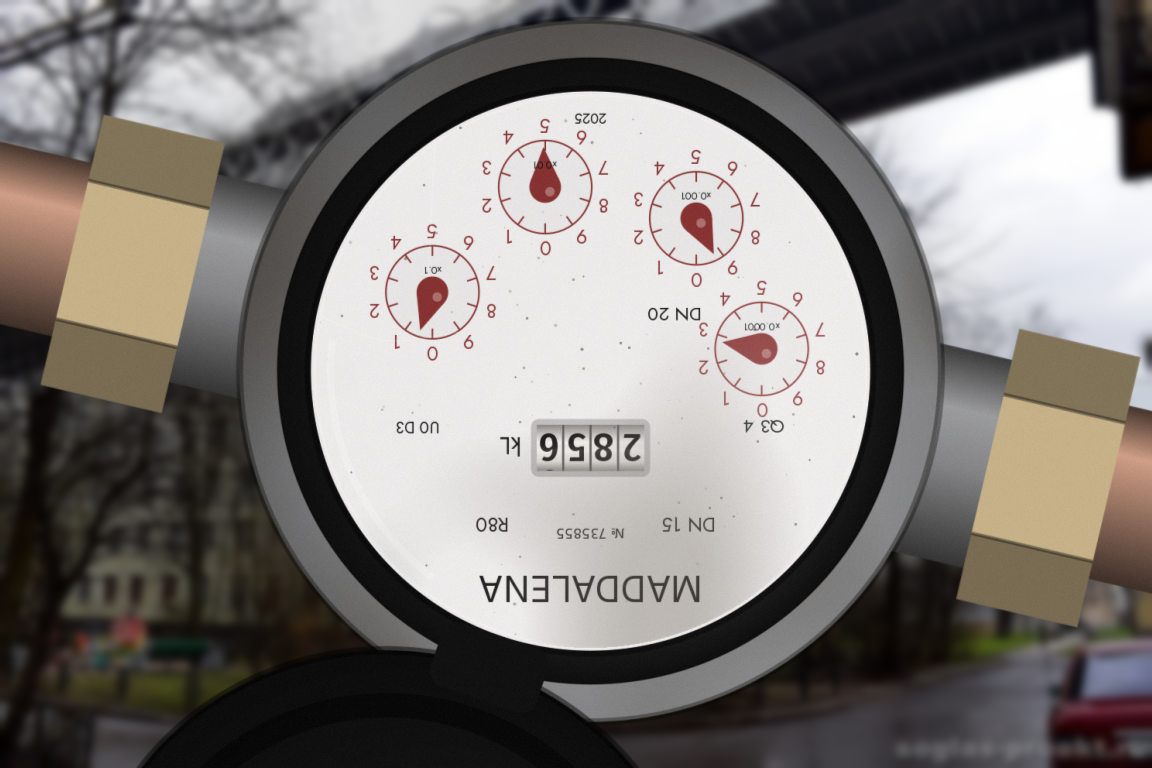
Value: 2856.0492 kL
